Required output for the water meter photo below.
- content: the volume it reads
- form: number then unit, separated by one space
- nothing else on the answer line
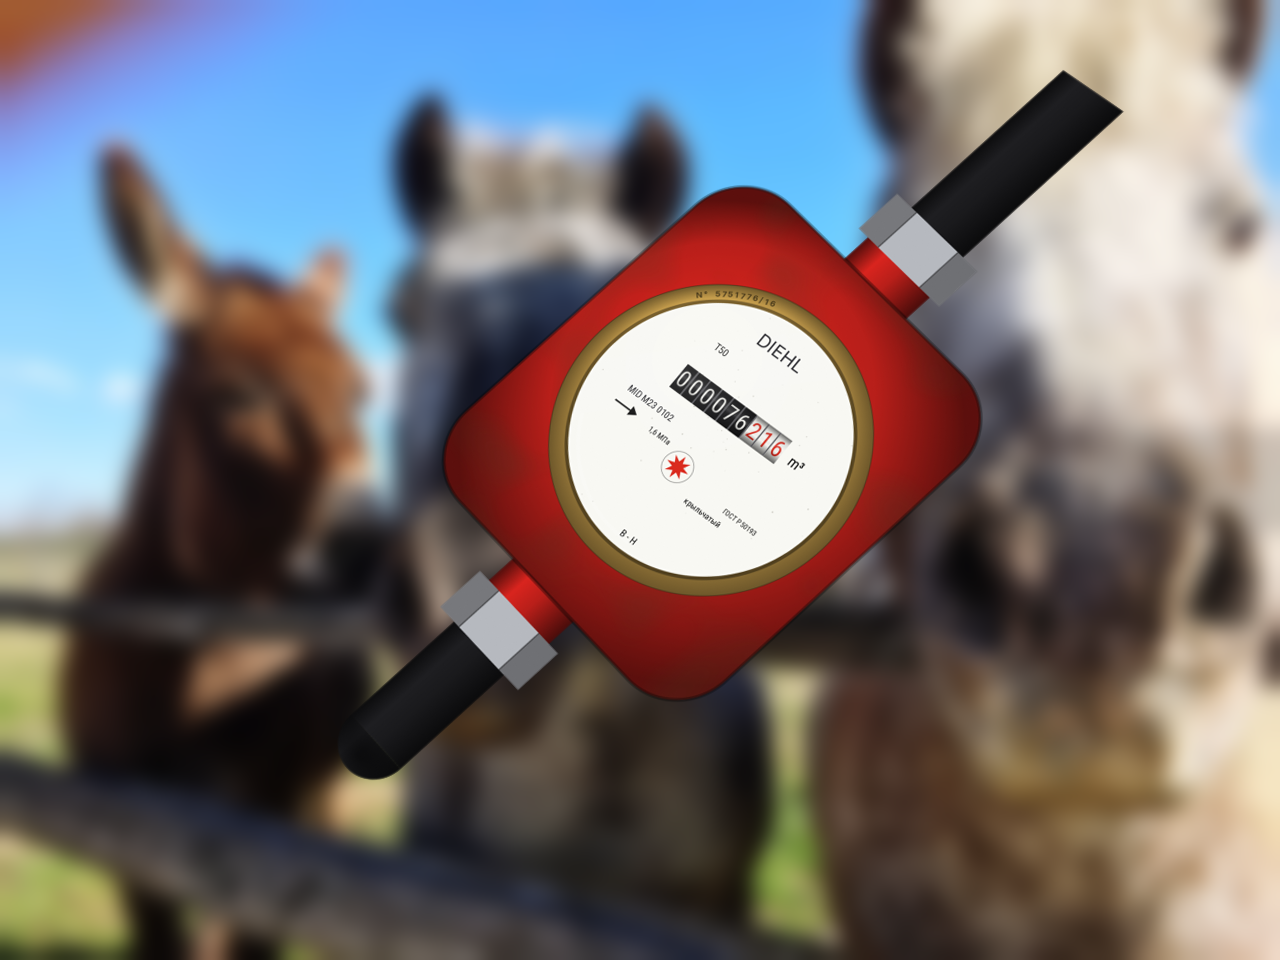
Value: 76.216 m³
